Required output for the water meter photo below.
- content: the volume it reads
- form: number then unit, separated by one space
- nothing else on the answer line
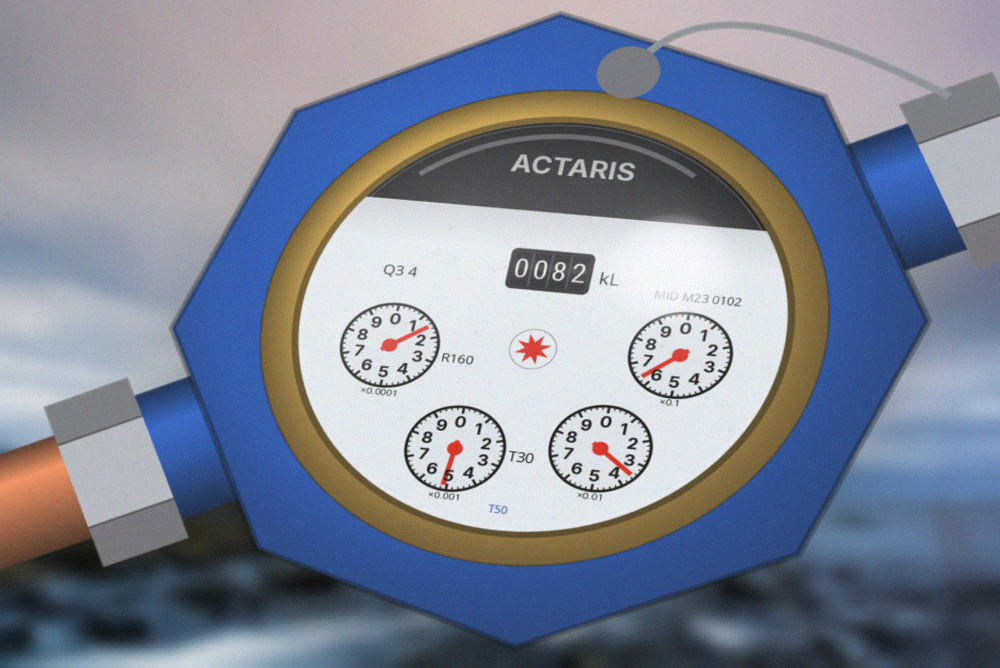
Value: 82.6351 kL
